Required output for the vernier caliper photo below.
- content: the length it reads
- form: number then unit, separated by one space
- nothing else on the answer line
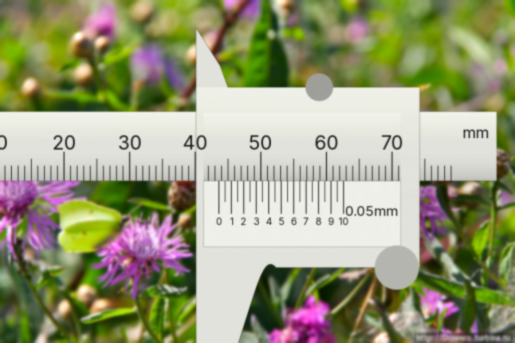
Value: 43.6 mm
